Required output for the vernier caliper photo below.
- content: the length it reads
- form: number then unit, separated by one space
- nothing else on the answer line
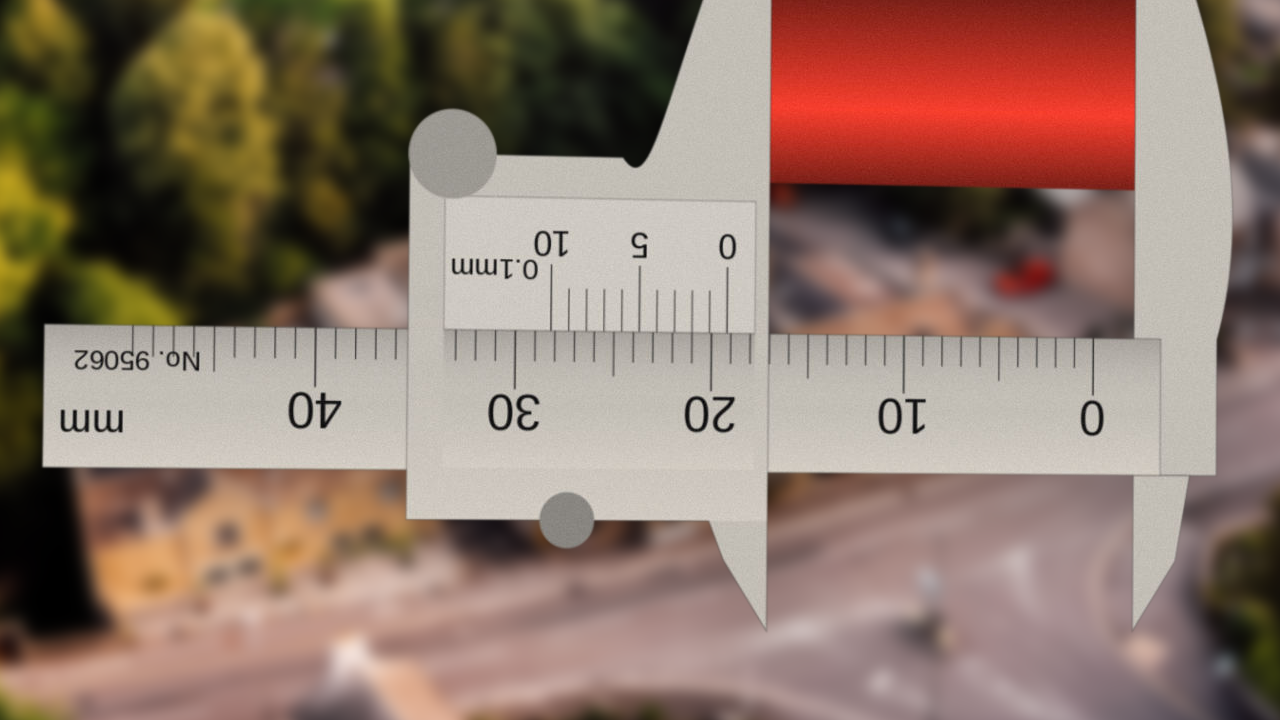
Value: 19.2 mm
